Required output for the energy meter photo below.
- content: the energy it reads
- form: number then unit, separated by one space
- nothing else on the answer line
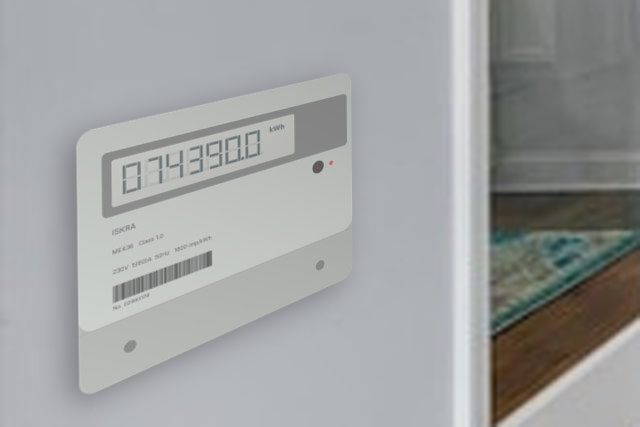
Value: 74390.0 kWh
